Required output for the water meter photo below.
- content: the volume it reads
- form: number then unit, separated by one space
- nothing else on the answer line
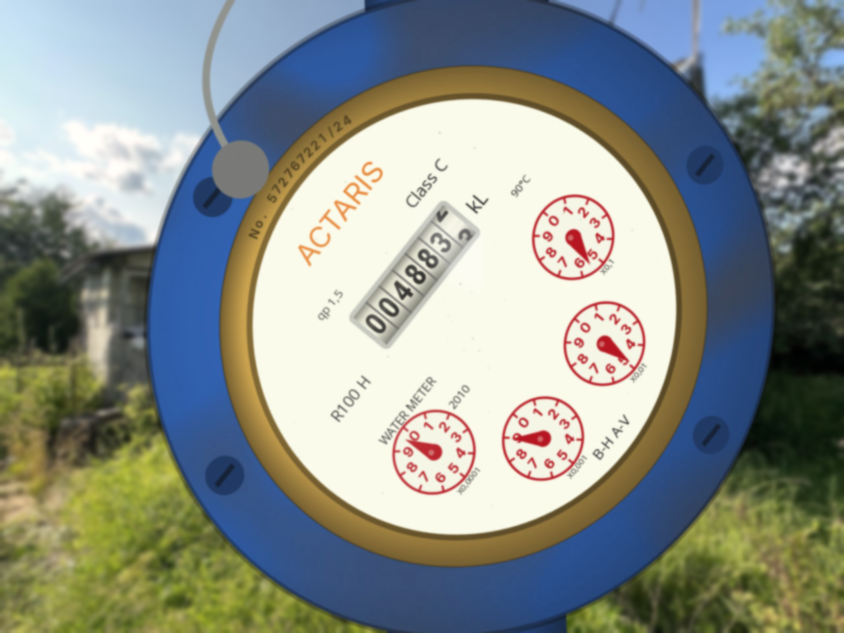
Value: 48832.5489 kL
